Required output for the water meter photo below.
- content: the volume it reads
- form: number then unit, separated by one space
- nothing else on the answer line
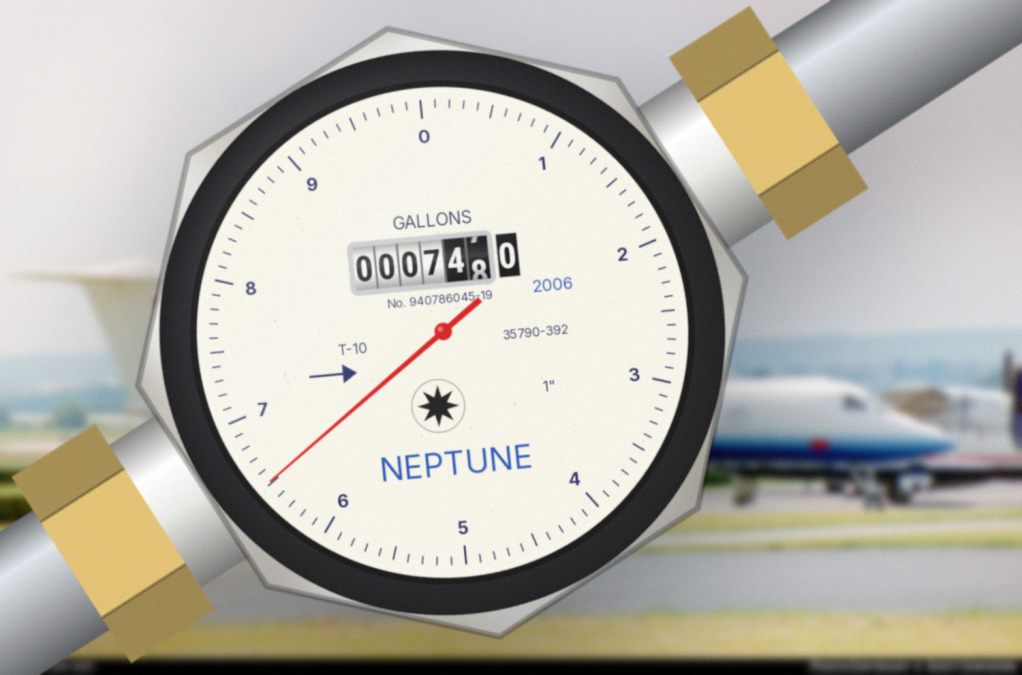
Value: 7476.5 gal
